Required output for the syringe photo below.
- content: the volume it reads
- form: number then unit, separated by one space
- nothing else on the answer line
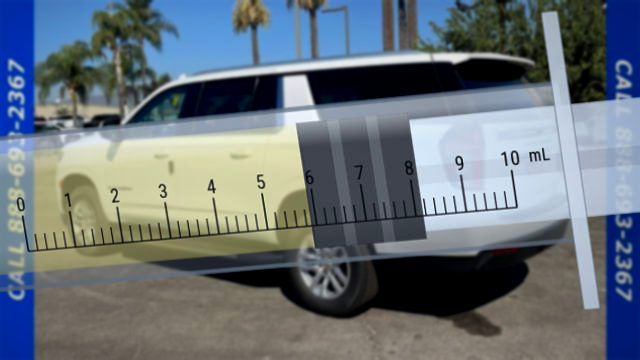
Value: 5.9 mL
